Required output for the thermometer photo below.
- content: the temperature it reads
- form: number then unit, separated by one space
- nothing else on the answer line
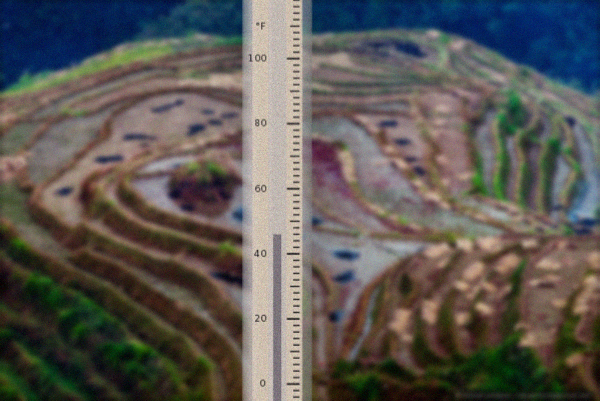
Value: 46 °F
